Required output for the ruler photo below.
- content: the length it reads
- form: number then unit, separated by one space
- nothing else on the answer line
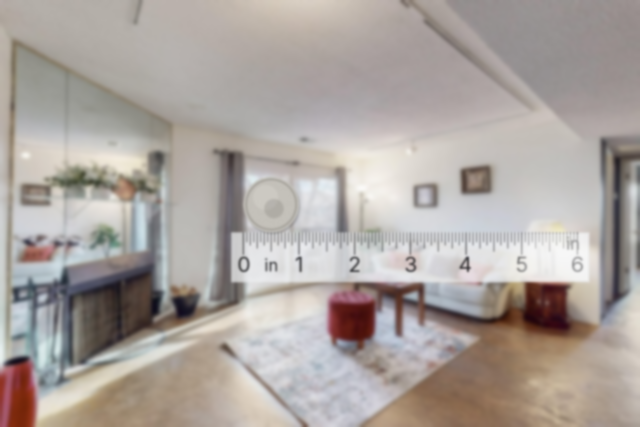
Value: 1 in
